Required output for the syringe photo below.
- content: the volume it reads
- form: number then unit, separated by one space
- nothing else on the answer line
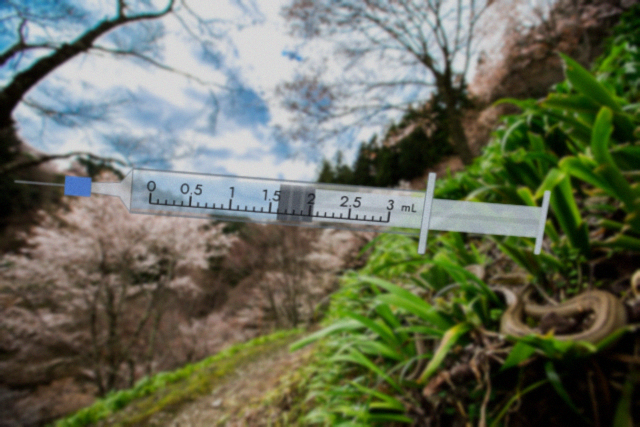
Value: 1.6 mL
